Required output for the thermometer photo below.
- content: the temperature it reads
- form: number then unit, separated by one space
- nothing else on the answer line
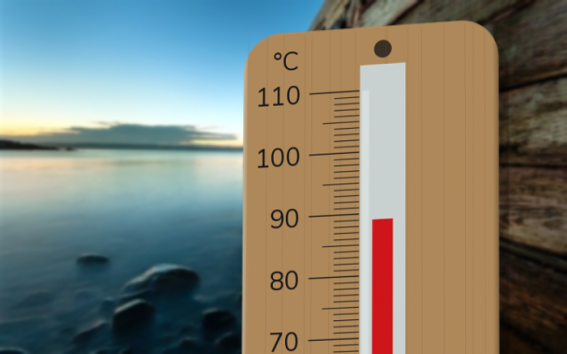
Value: 89 °C
